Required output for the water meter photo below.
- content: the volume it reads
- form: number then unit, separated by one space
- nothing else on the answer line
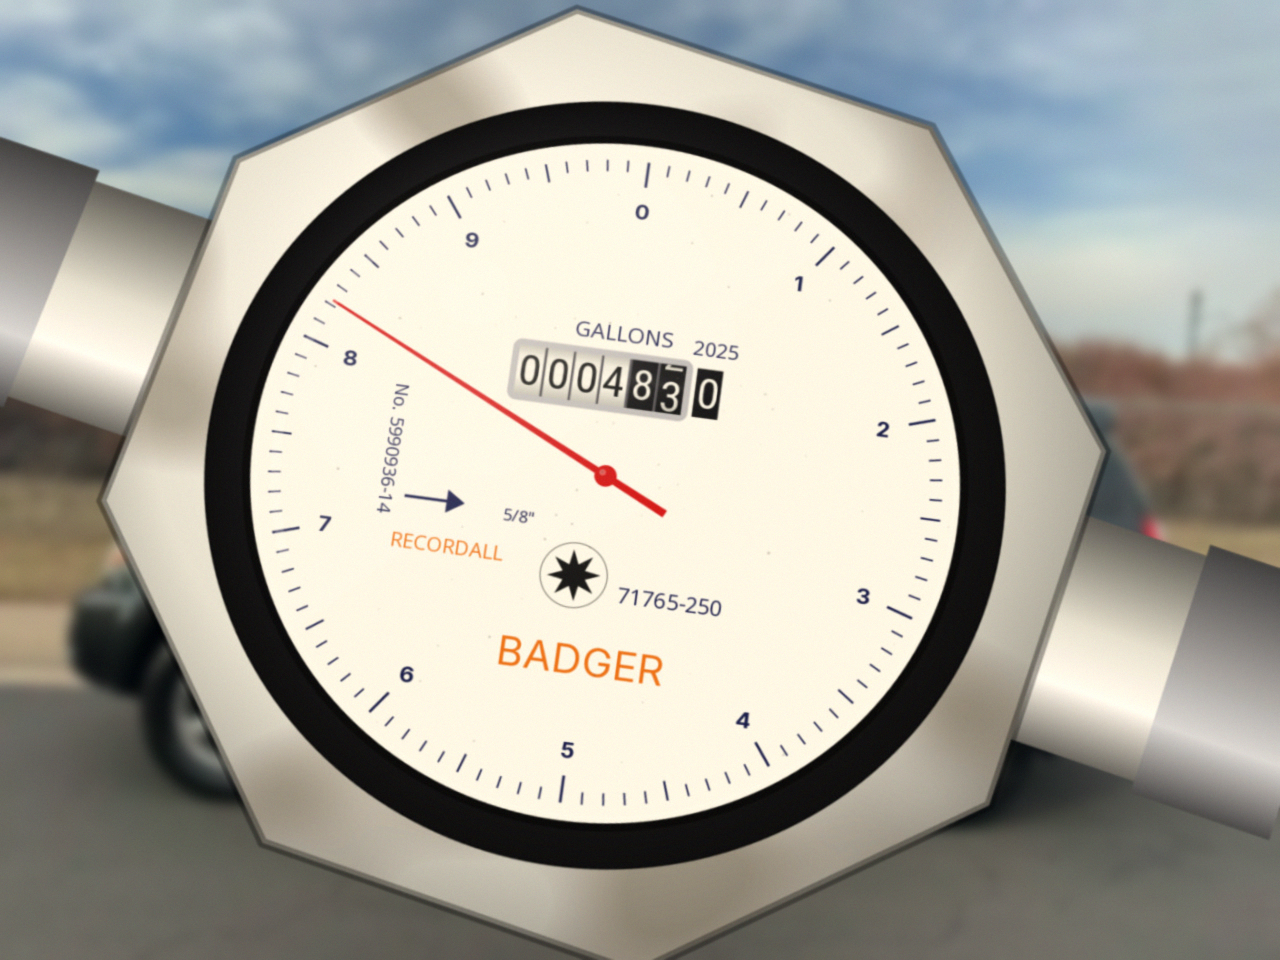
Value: 4828.2 gal
